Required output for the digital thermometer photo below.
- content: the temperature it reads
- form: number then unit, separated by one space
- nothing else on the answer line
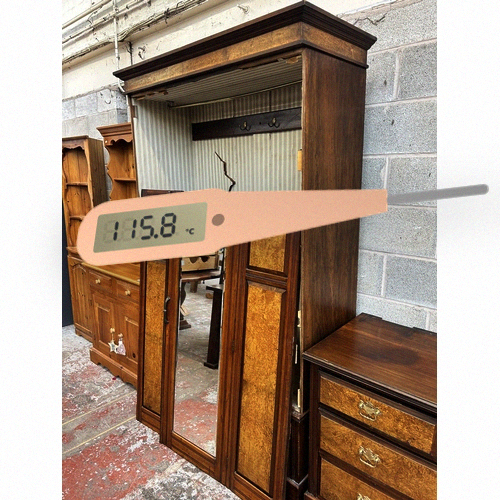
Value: 115.8 °C
